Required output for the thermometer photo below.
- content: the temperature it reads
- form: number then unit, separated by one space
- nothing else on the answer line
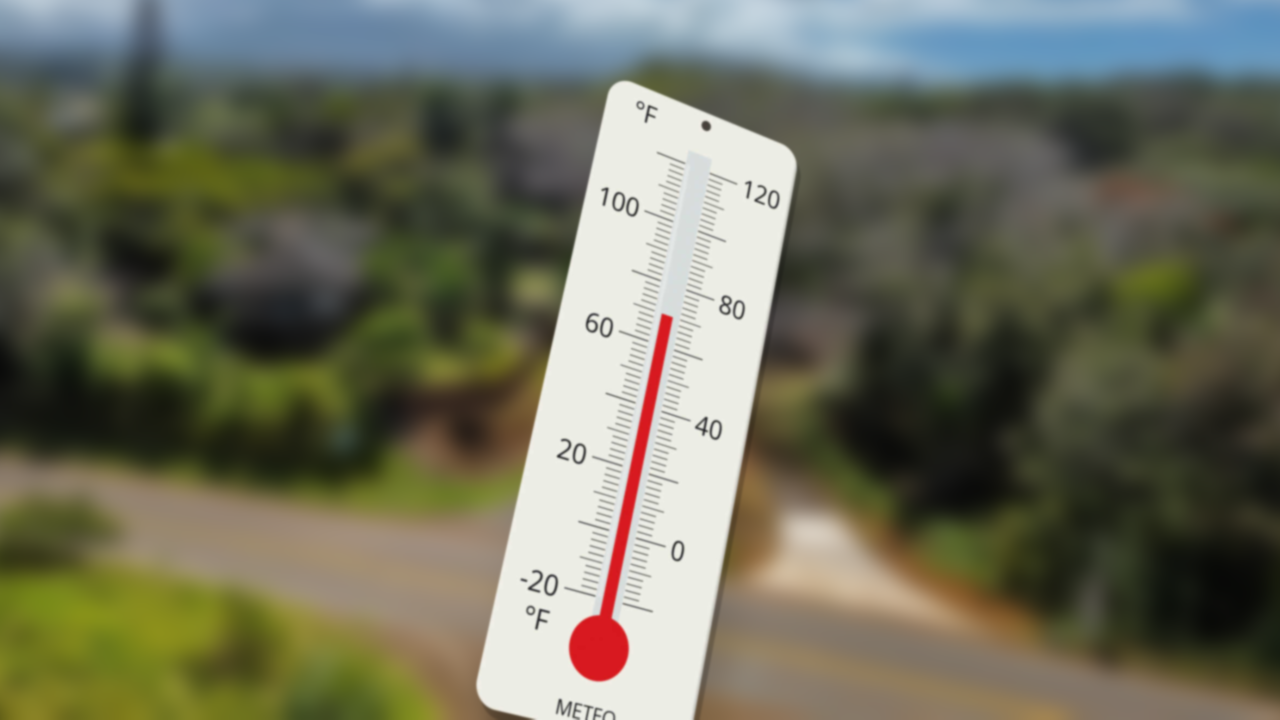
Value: 70 °F
